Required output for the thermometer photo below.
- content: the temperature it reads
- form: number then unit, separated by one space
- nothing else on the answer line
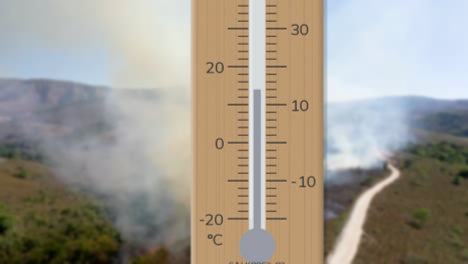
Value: 14 °C
